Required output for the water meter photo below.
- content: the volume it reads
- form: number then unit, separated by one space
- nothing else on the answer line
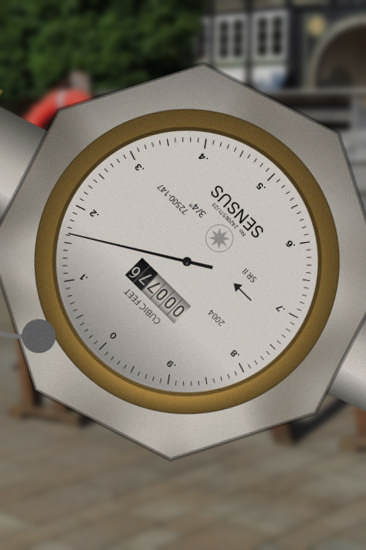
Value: 776.16 ft³
